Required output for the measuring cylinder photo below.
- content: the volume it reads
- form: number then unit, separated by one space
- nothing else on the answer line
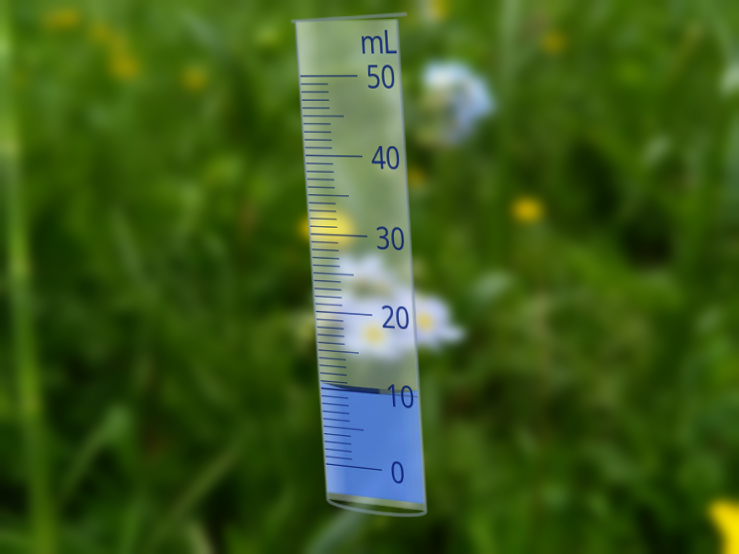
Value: 10 mL
